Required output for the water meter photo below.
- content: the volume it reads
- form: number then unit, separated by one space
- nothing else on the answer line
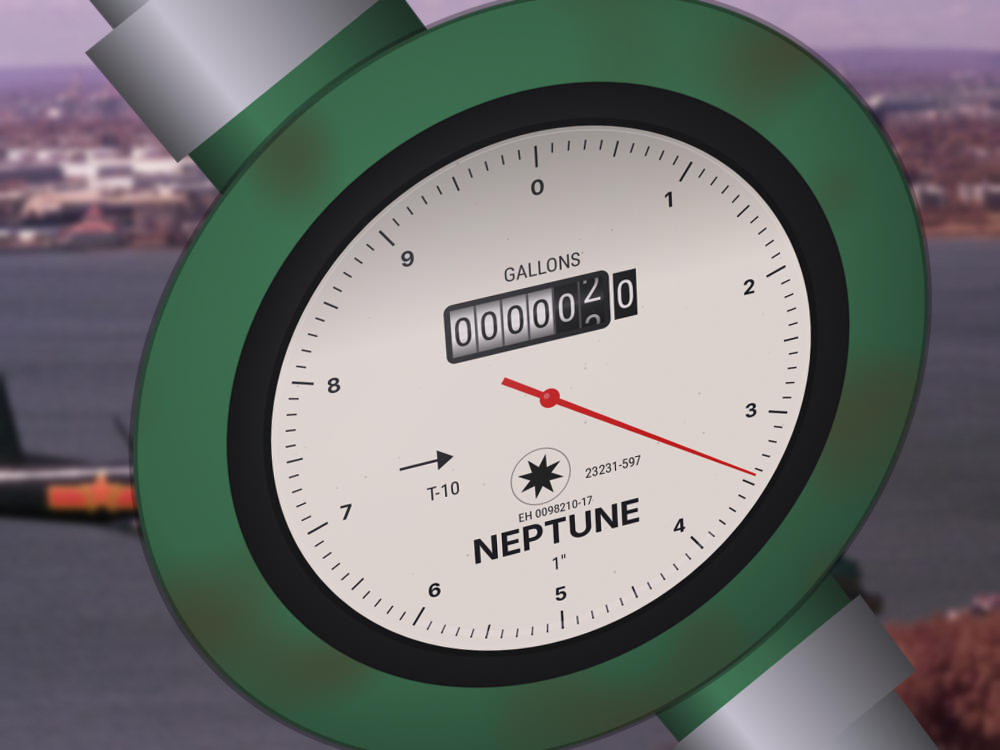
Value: 23.4 gal
